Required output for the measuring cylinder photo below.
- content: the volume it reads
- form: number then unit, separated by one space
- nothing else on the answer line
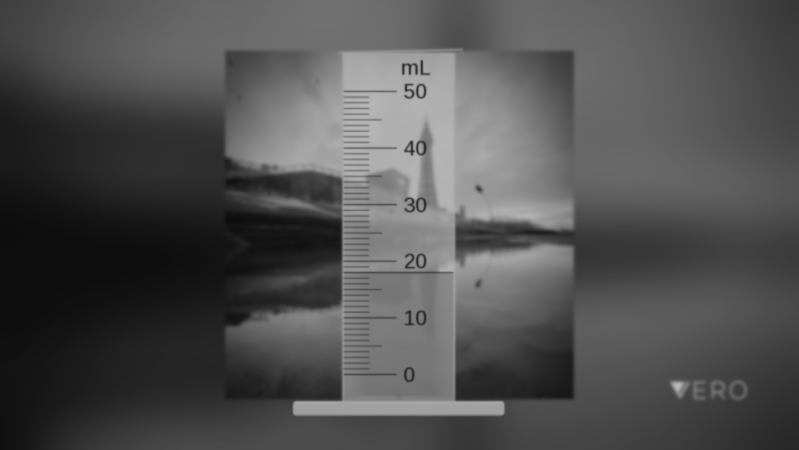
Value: 18 mL
